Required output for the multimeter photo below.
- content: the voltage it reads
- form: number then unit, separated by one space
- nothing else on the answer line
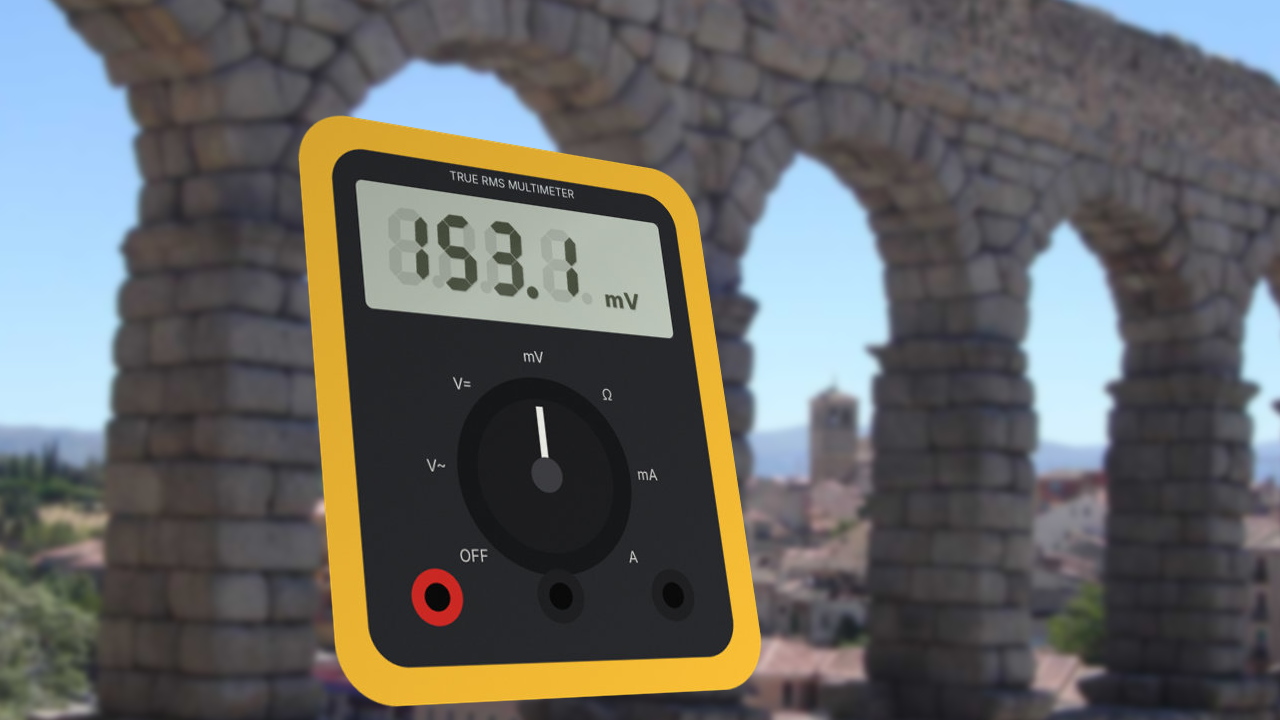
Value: 153.1 mV
